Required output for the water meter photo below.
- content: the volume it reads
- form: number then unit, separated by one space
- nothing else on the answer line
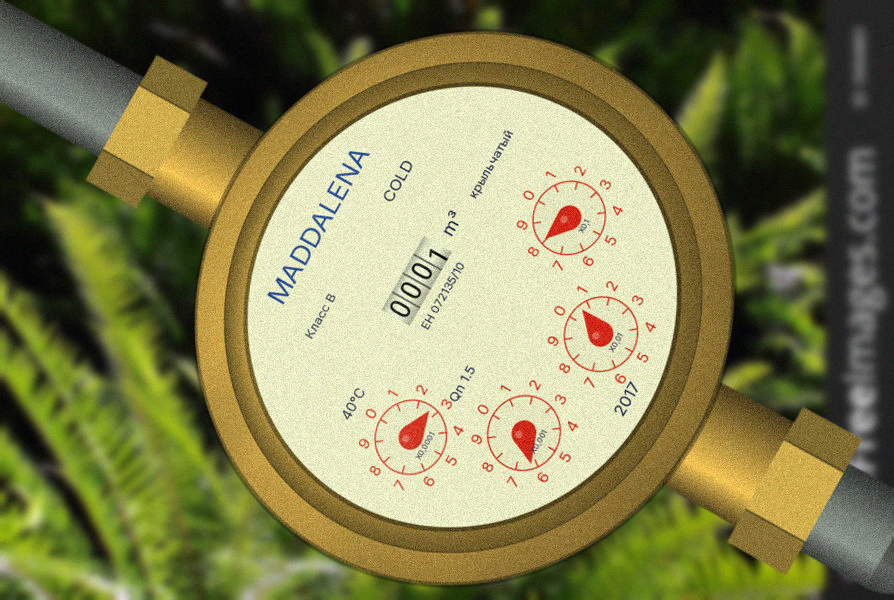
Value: 0.8062 m³
